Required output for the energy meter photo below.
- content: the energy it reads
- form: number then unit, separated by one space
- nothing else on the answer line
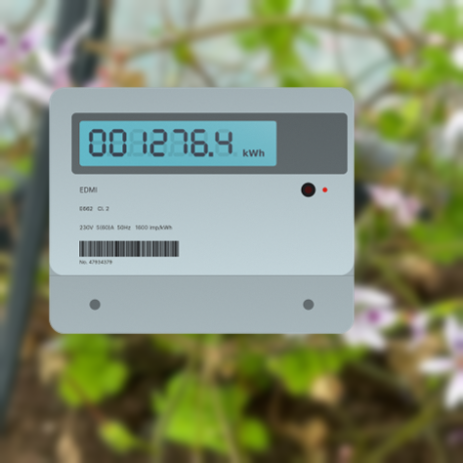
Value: 1276.4 kWh
